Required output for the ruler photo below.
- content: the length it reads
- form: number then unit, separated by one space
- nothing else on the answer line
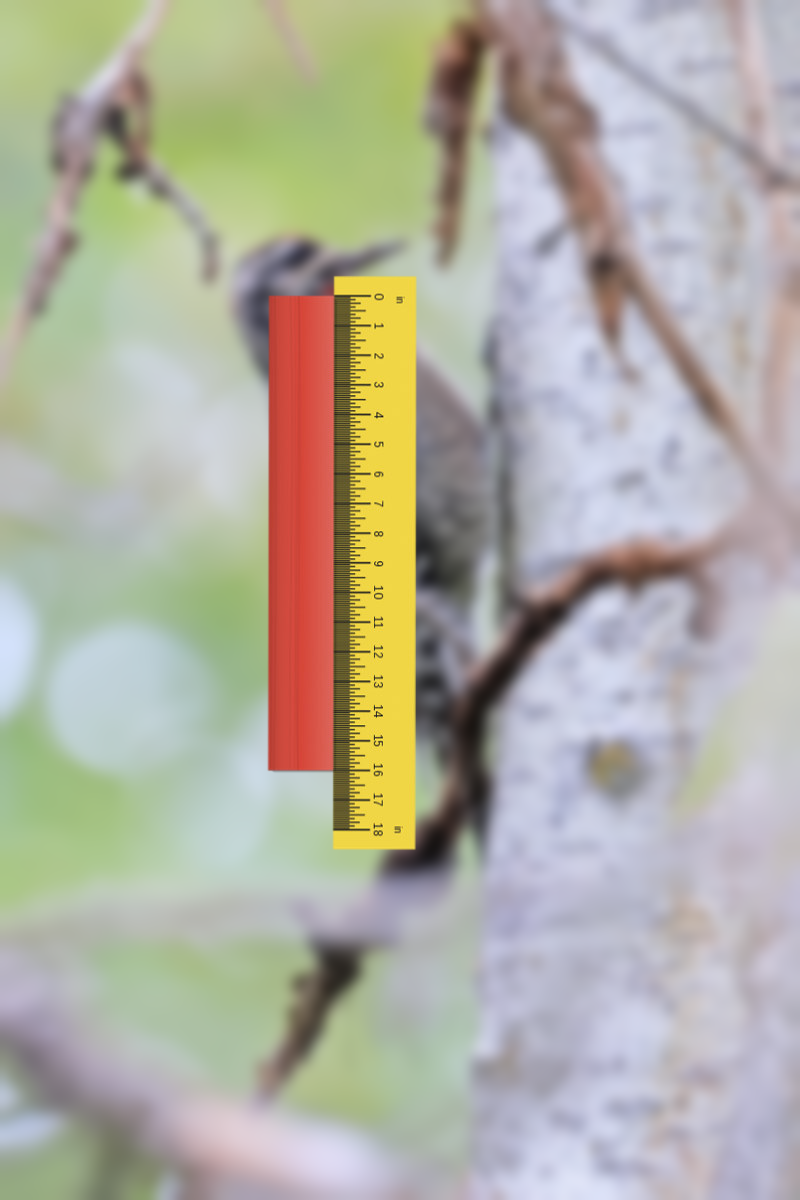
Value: 16 in
